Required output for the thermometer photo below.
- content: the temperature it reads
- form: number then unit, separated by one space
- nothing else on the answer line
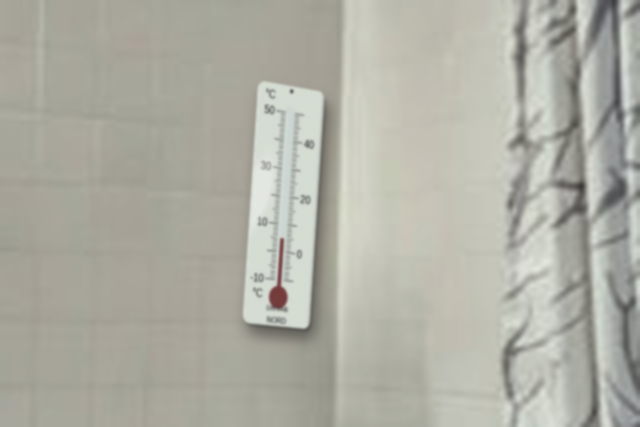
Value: 5 °C
